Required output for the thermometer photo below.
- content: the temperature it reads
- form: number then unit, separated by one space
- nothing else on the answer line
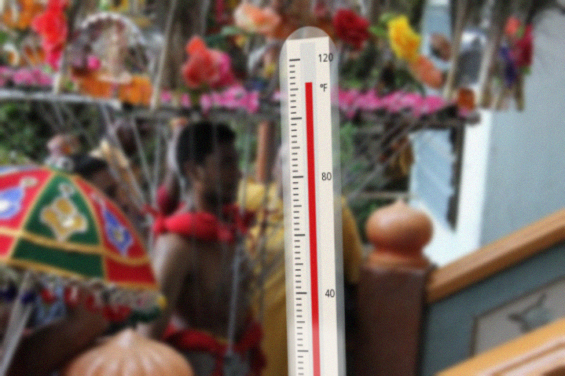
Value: 112 °F
